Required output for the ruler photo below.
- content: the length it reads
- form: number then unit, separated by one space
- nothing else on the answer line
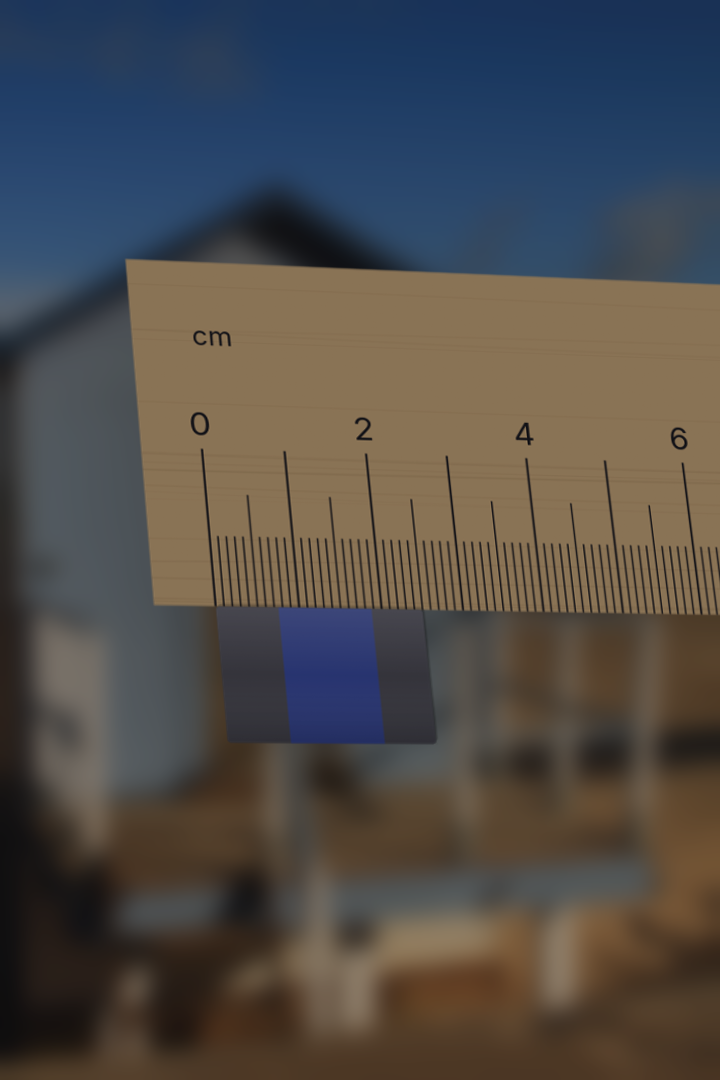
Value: 2.5 cm
